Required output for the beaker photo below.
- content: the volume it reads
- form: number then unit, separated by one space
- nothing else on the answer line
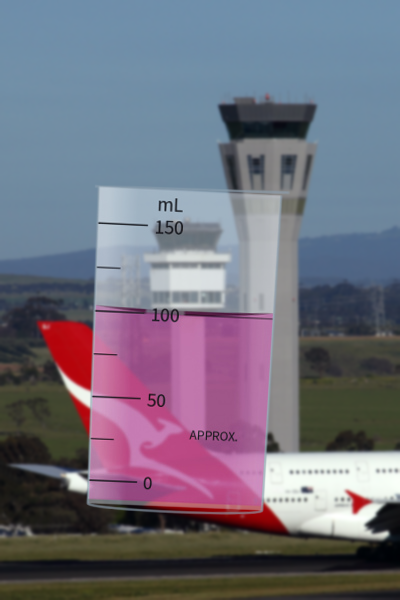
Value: 100 mL
